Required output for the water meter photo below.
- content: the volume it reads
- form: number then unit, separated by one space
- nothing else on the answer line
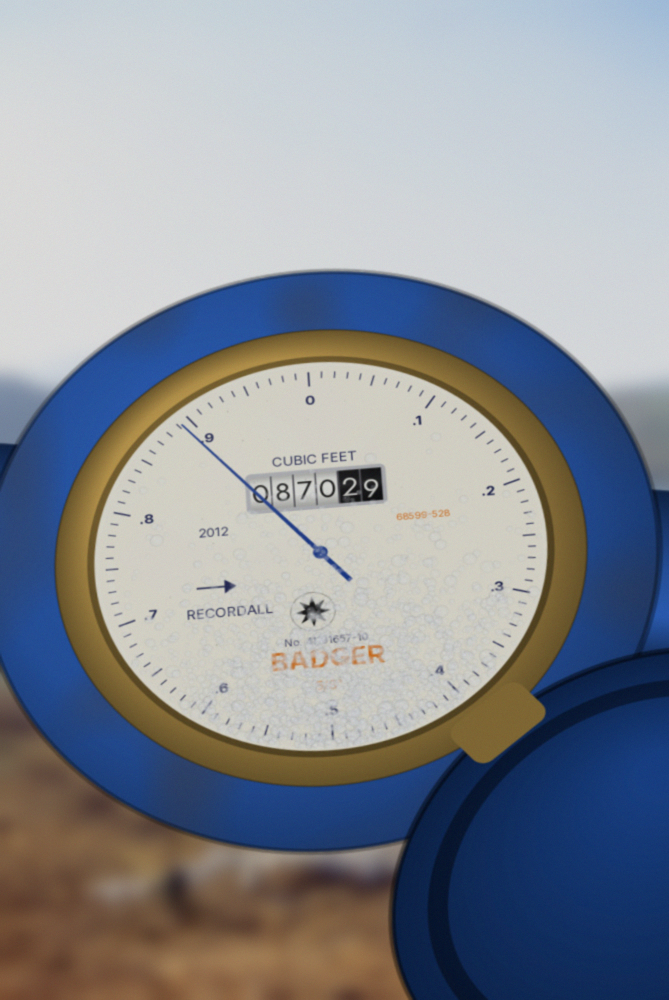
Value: 87028.89 ft³
